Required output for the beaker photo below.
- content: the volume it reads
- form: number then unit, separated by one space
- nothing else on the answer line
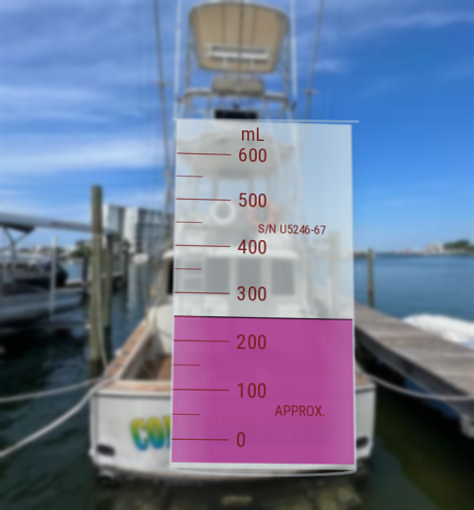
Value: 250 mL
